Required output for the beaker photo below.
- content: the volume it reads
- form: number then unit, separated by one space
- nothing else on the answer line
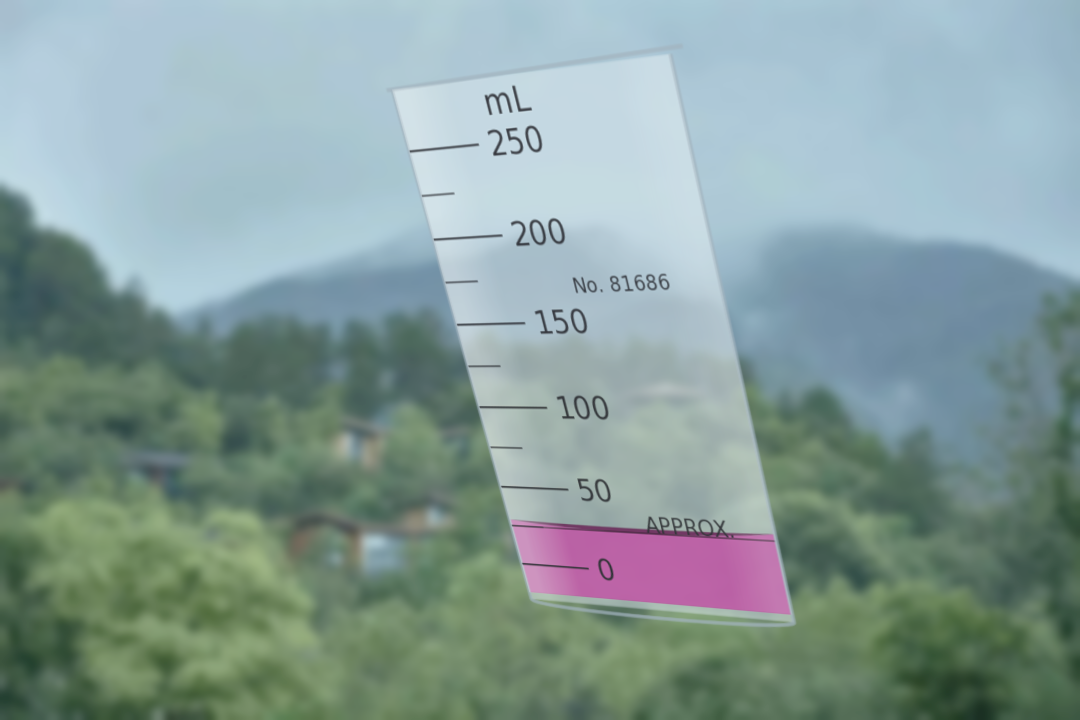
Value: 25 mL
